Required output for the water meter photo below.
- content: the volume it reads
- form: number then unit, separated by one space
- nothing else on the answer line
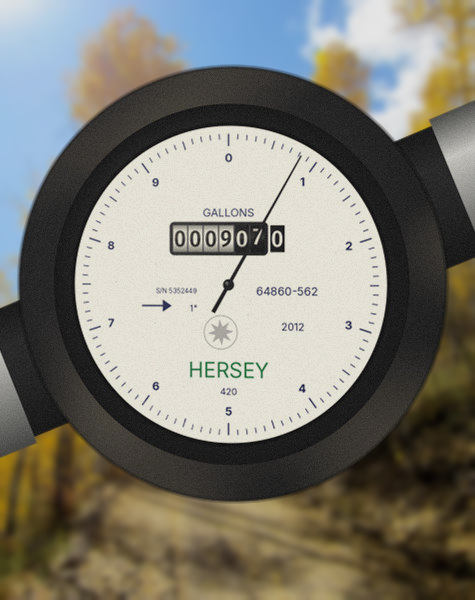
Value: 9070.8 gal
